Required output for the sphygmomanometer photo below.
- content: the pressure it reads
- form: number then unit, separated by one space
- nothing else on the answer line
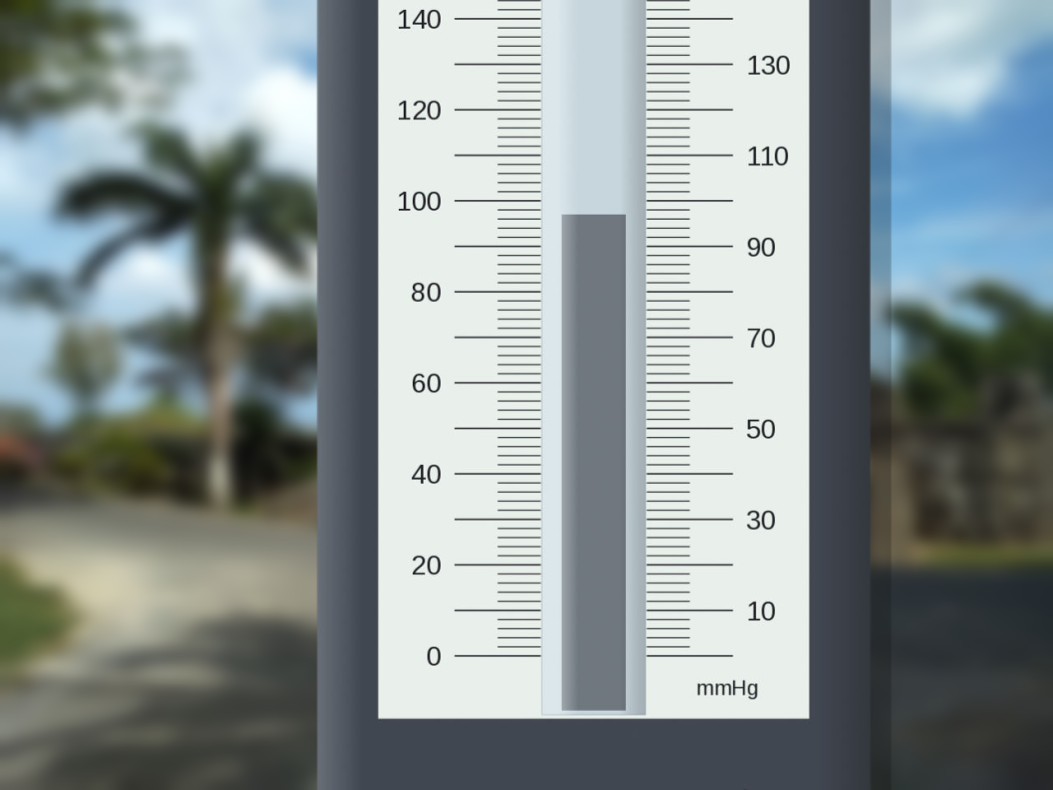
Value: 97 mmHg
